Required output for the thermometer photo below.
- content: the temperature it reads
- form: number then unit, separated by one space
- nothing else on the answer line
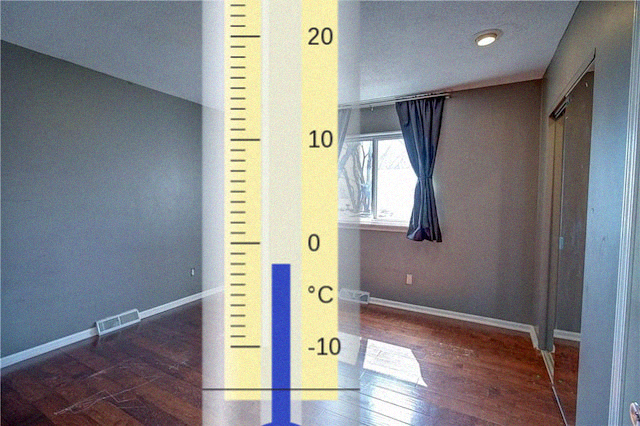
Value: -2 °C
